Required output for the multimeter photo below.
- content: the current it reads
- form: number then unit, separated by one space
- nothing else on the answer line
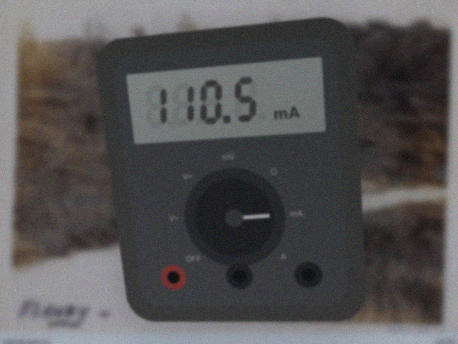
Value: 110.5 mA
